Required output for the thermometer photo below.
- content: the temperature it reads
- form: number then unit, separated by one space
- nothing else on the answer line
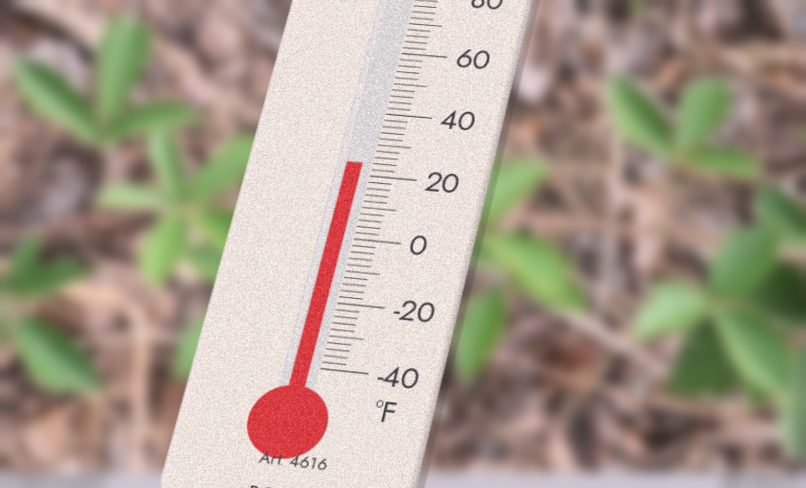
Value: 24 °F
